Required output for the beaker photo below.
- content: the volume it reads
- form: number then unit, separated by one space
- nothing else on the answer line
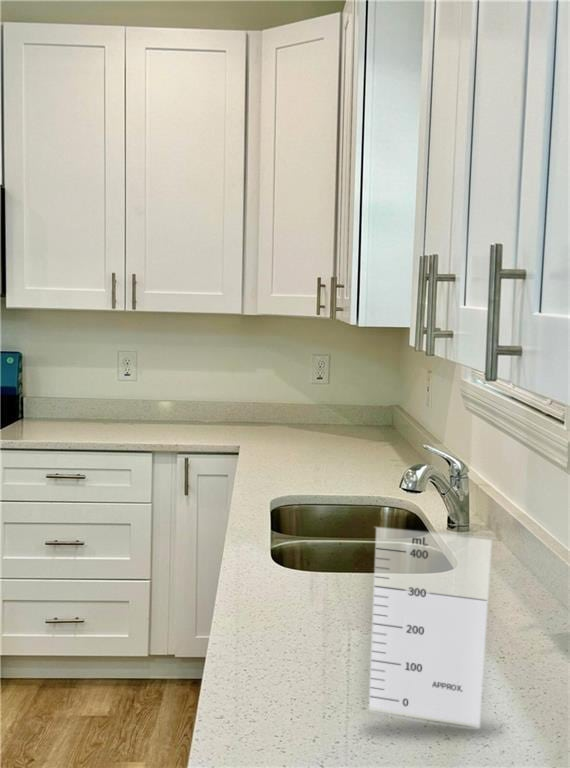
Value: 300 mL
